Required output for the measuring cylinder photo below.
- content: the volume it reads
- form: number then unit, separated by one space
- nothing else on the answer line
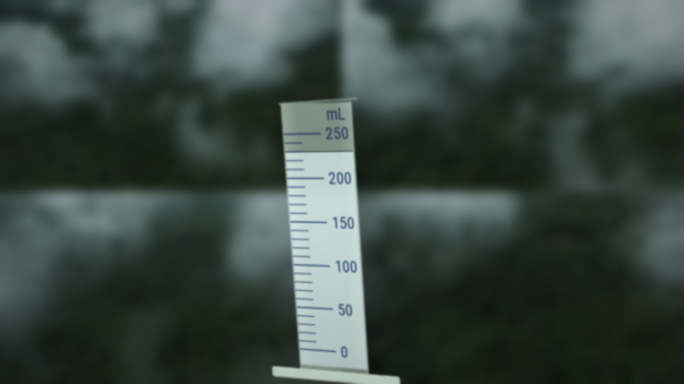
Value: 230 mL
